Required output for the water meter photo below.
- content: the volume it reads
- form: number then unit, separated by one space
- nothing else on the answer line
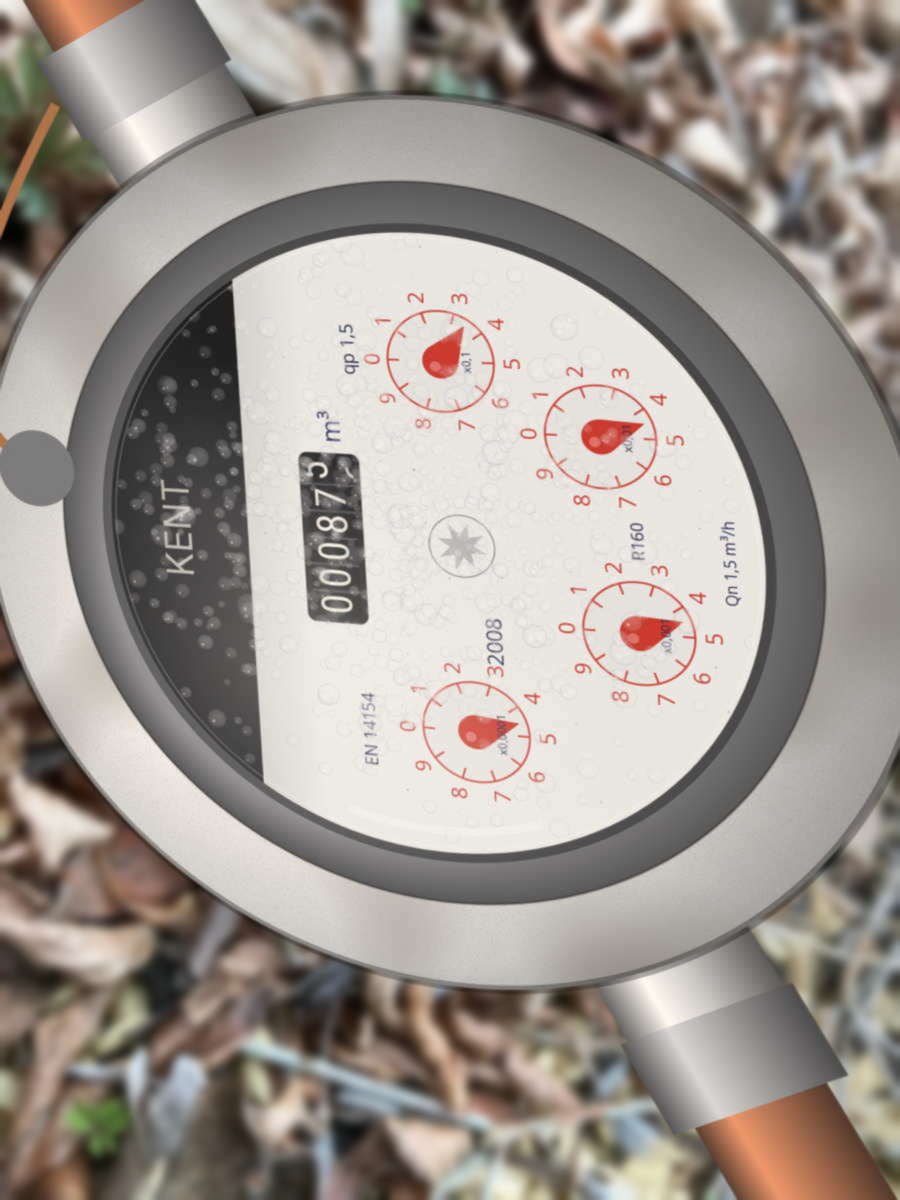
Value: 875.3444 m³
